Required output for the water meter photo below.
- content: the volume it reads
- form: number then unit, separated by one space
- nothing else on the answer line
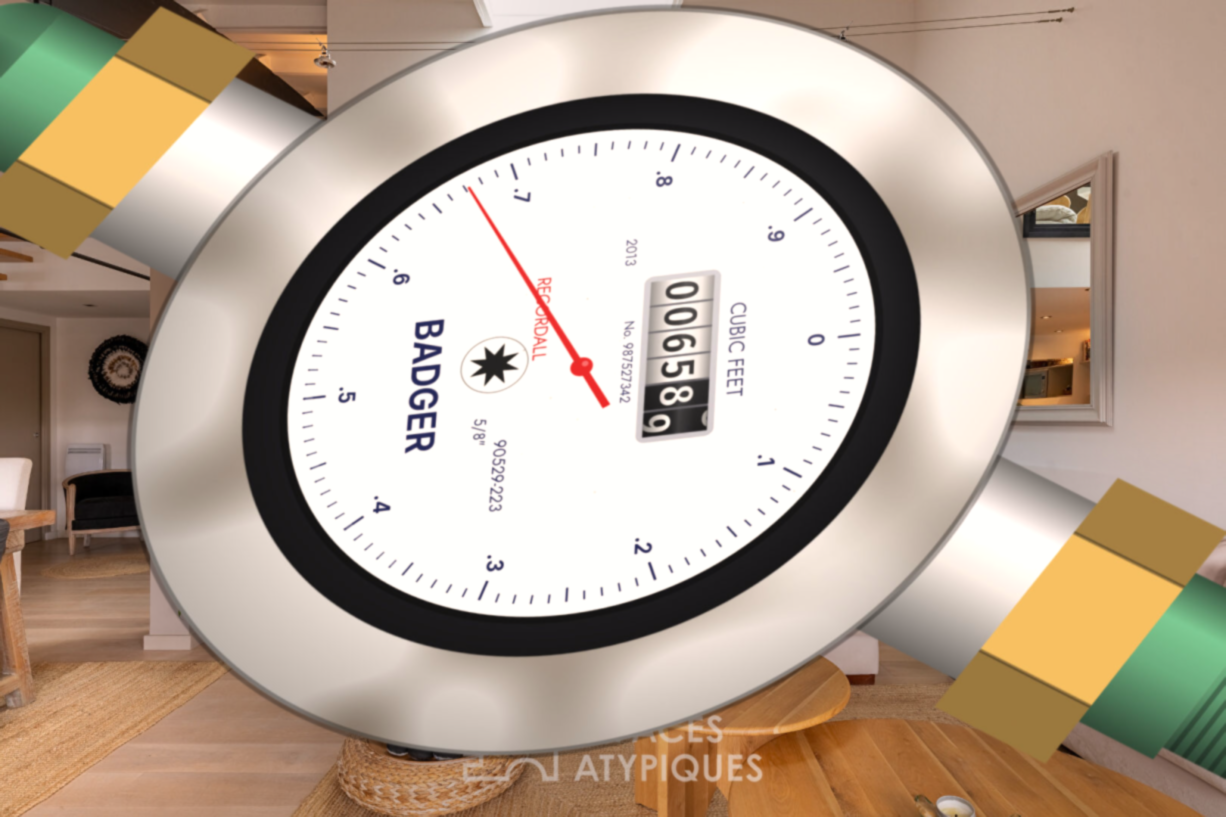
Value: 6588.67 ft³
